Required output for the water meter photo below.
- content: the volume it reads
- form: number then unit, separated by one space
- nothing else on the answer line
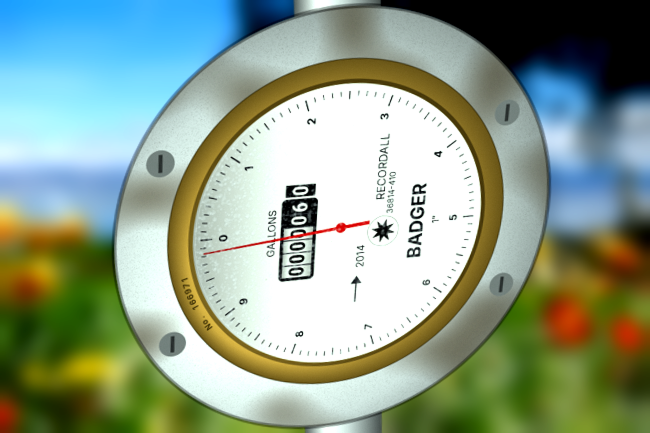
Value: 59.8 gal
